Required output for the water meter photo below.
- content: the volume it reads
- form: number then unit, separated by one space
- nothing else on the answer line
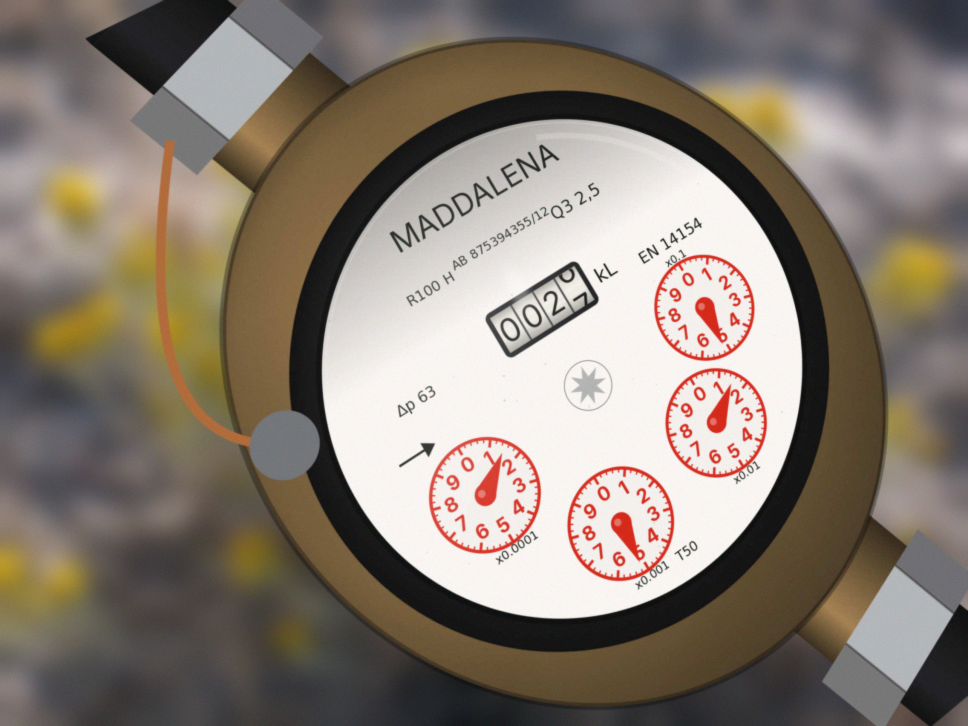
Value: 26.5151 kL
